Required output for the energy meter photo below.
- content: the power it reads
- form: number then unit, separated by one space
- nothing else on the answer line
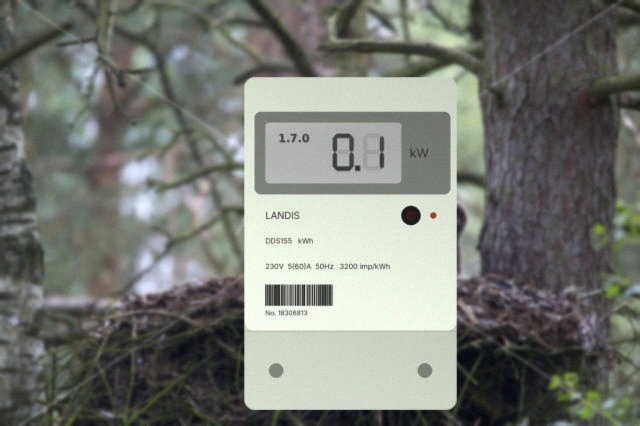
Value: 0.1 kW
